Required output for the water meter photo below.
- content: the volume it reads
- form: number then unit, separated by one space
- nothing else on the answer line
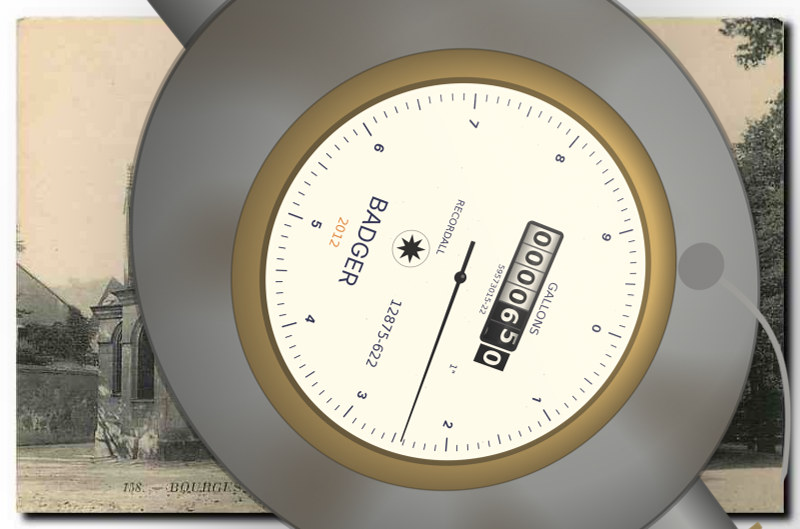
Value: 652.4 gal
